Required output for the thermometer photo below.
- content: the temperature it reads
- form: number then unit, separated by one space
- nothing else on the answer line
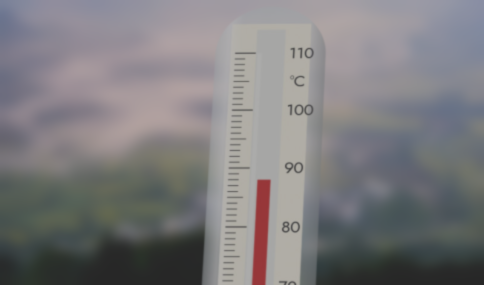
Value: 88 °C
